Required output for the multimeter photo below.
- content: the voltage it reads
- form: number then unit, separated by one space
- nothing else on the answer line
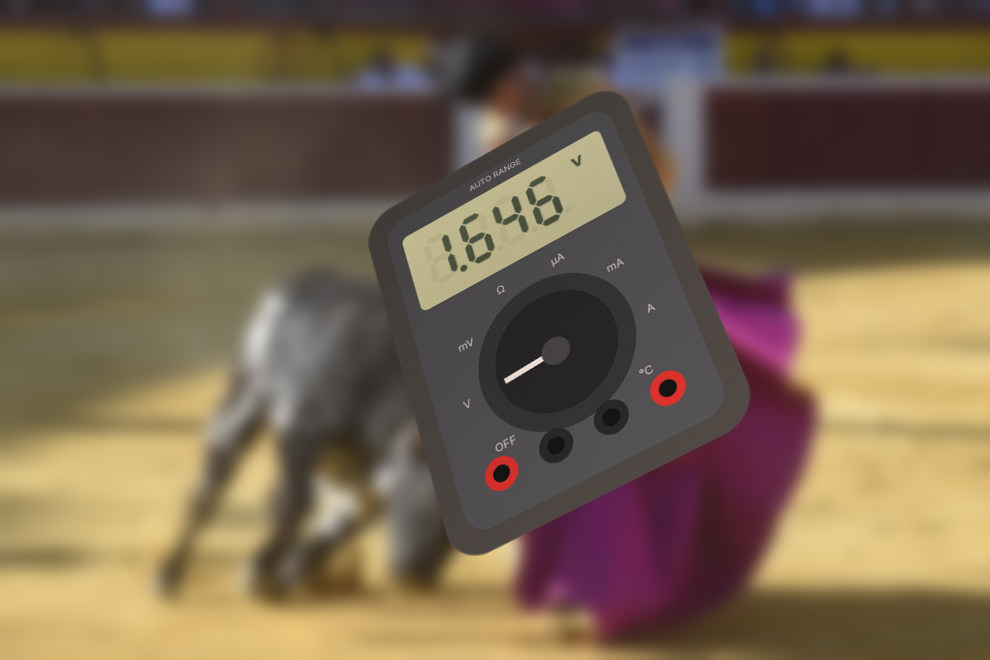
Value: 1.646 V
